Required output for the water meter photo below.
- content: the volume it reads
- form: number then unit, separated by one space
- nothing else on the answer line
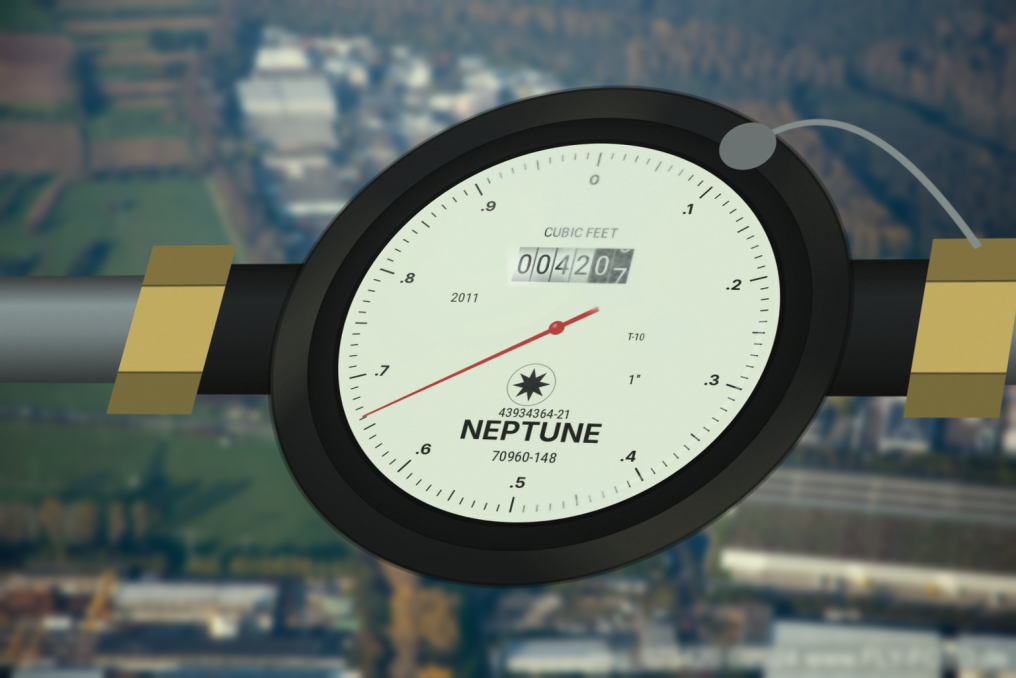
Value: 4206.66 ft³
